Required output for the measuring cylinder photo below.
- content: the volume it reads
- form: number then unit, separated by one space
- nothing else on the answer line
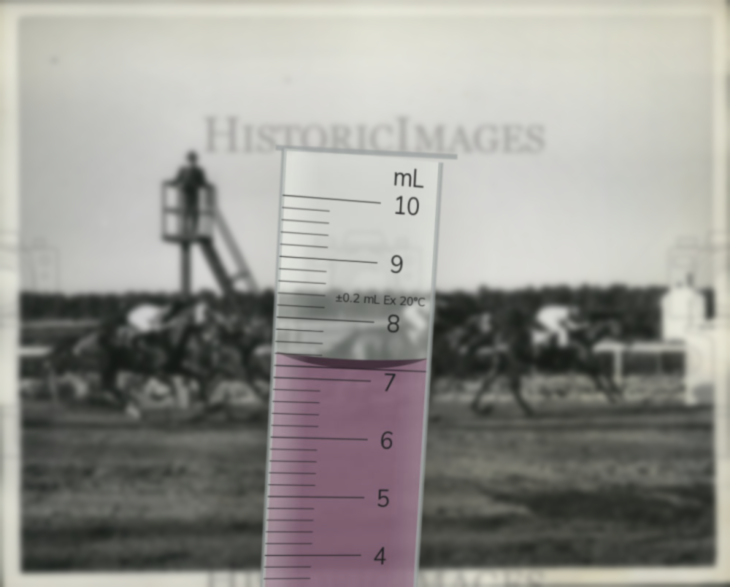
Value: 7.2 mL
